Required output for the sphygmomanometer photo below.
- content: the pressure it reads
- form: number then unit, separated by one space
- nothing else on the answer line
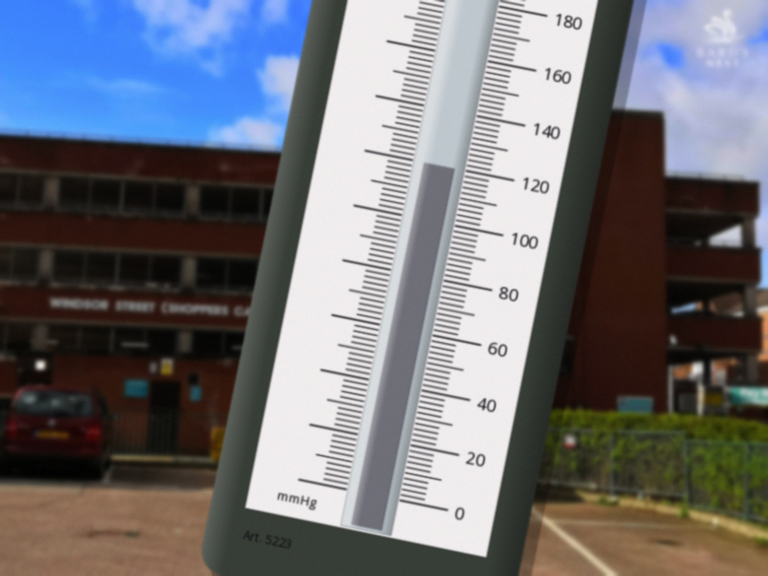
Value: 120 mmHg
